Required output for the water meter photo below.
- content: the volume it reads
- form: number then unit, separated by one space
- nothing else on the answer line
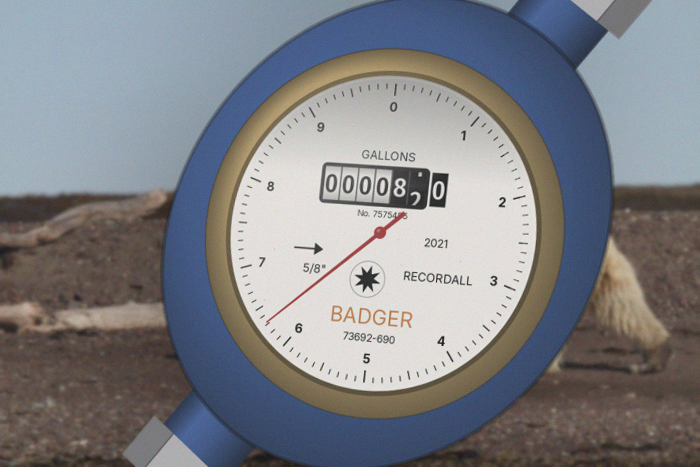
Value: 816.3 gal
